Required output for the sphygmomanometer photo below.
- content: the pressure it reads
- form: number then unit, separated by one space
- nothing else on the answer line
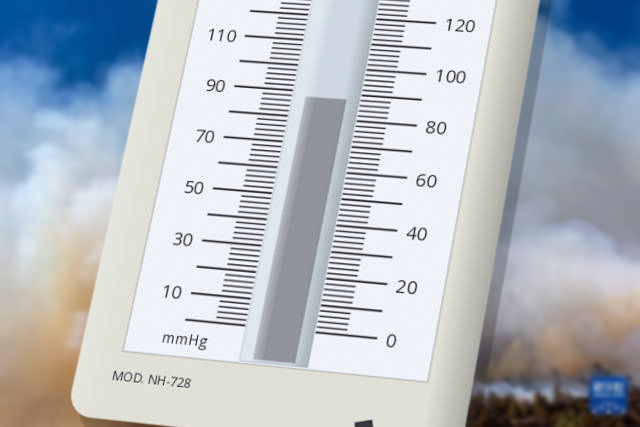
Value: 88 mmHg
